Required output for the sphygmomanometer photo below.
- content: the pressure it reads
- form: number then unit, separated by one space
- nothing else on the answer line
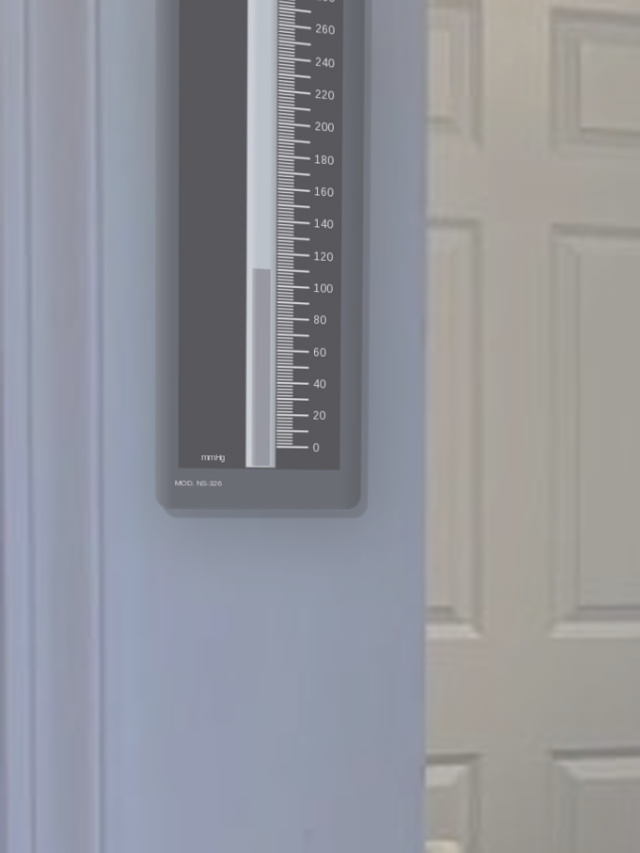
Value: 110 mmHg
